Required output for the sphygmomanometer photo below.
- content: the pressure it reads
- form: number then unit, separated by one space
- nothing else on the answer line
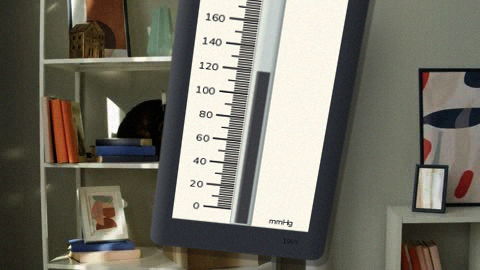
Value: 120 mmHg
